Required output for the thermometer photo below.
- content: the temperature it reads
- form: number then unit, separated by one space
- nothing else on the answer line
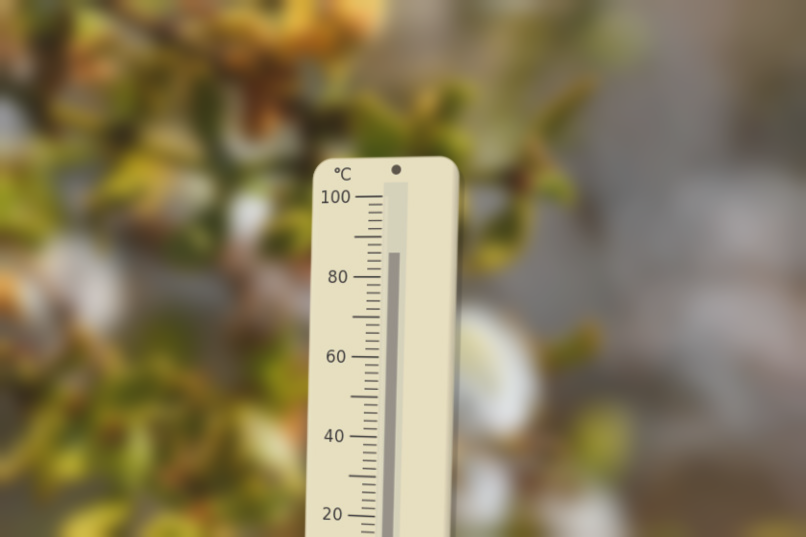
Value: 86 °C
